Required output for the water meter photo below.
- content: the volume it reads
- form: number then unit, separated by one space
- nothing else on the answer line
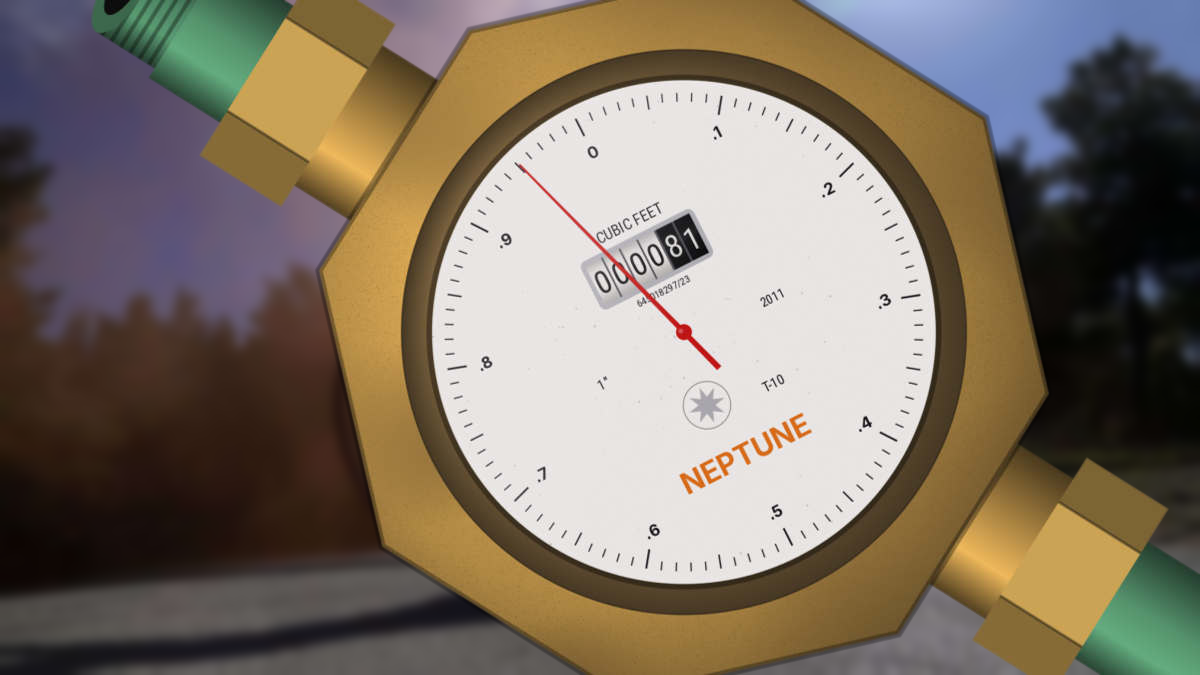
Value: 80.95 ft³
